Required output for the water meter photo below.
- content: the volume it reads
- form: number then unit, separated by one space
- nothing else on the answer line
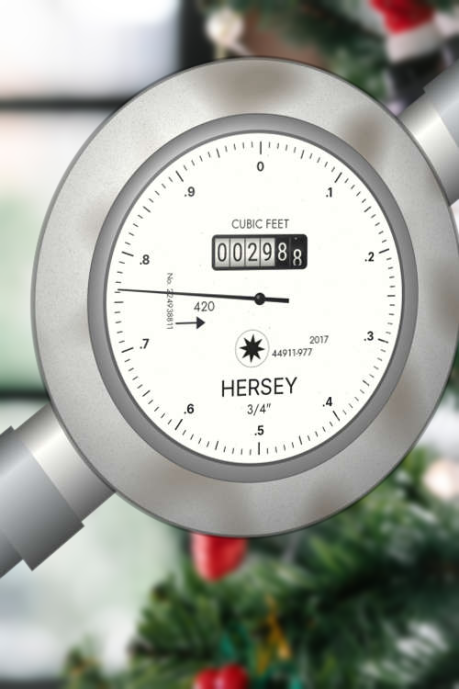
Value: 2987.76 ft³
